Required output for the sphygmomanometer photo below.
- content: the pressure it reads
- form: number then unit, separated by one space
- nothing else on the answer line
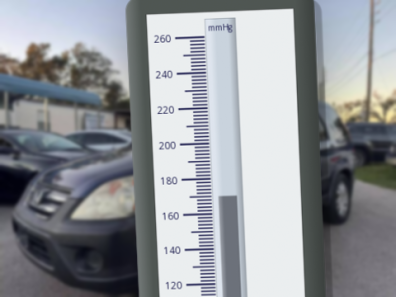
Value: 170 mmHg
